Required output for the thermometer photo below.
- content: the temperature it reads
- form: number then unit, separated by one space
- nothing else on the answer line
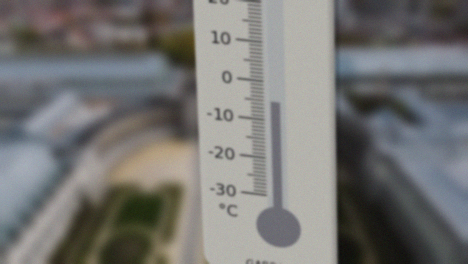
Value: -5 °C
